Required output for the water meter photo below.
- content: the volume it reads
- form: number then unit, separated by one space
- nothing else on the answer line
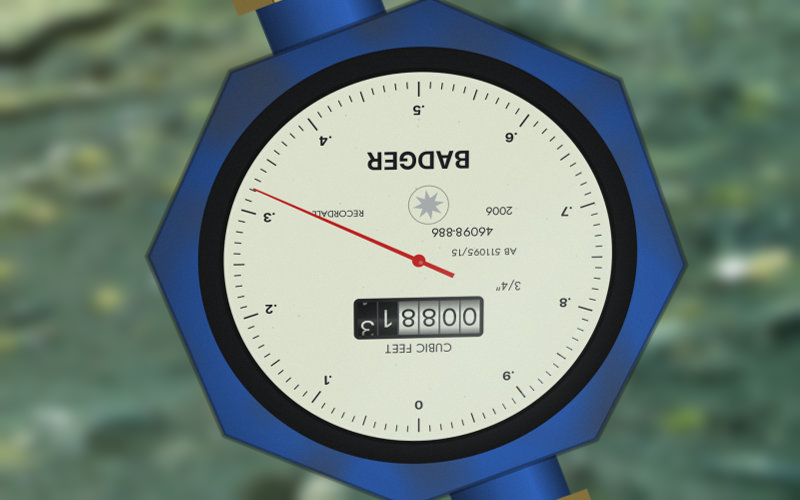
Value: 8813.32 ft³
